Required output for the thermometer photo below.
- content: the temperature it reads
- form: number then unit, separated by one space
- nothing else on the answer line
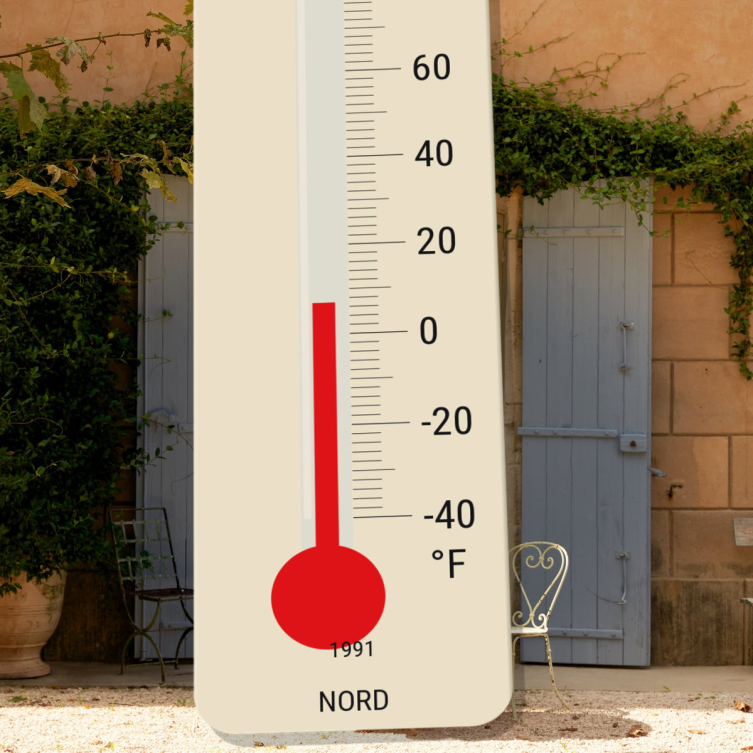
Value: 7 °F
